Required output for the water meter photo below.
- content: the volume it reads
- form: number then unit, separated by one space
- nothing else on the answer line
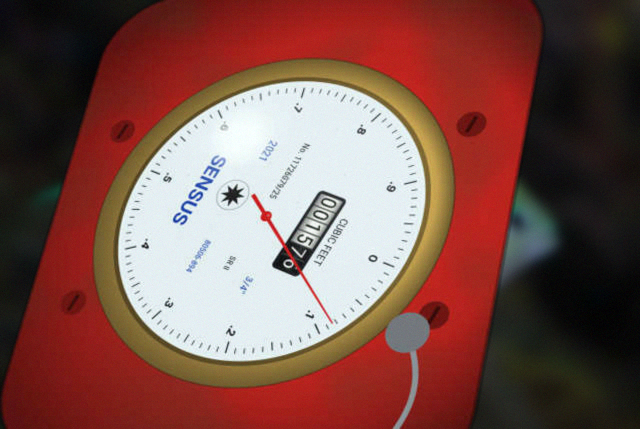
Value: 1576.08 ft³
